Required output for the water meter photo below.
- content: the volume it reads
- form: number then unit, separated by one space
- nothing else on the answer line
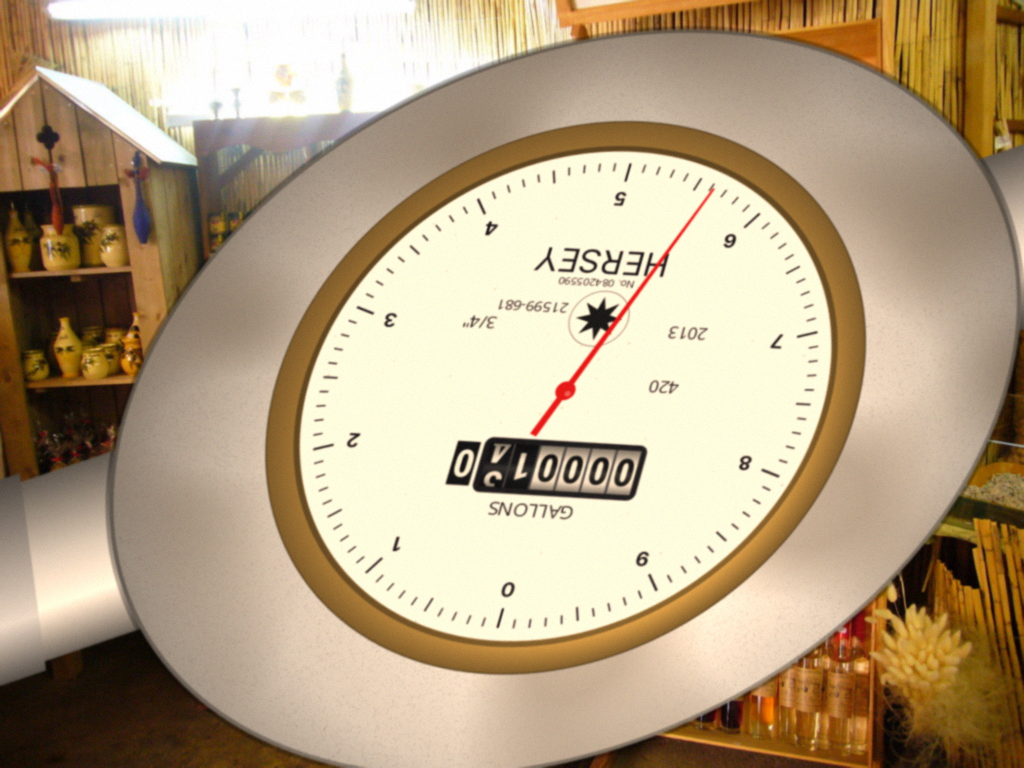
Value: 135.6 gal
